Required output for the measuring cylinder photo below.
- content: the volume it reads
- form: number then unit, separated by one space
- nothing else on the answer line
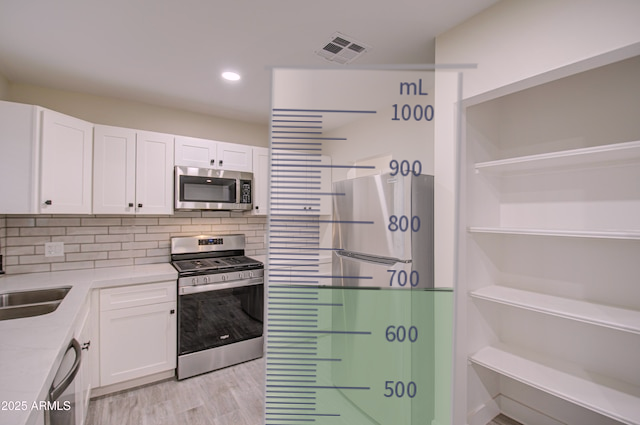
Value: 680 mL
